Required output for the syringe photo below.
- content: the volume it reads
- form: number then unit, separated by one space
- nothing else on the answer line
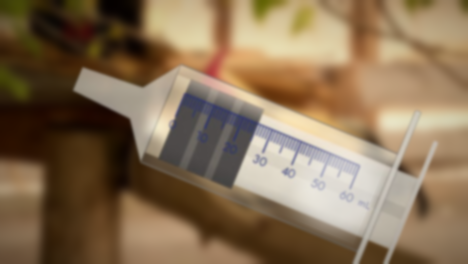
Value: 0 mL
